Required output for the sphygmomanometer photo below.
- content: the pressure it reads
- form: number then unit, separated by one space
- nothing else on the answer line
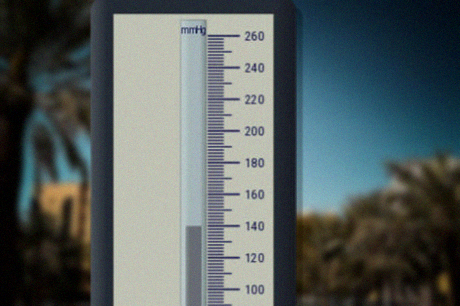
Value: 140 mmHg
